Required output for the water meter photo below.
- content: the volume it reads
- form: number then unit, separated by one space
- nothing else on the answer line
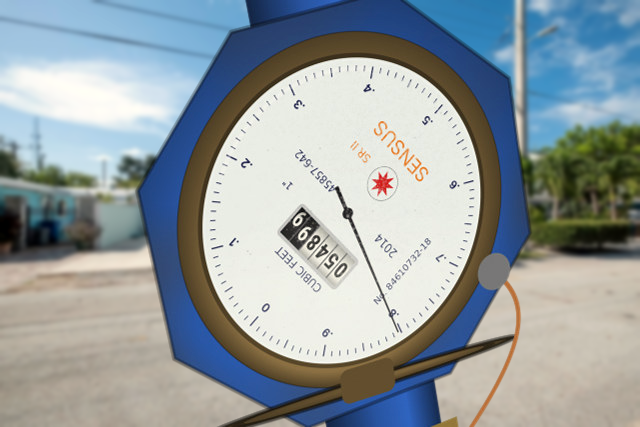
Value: 54898.80 ft³
